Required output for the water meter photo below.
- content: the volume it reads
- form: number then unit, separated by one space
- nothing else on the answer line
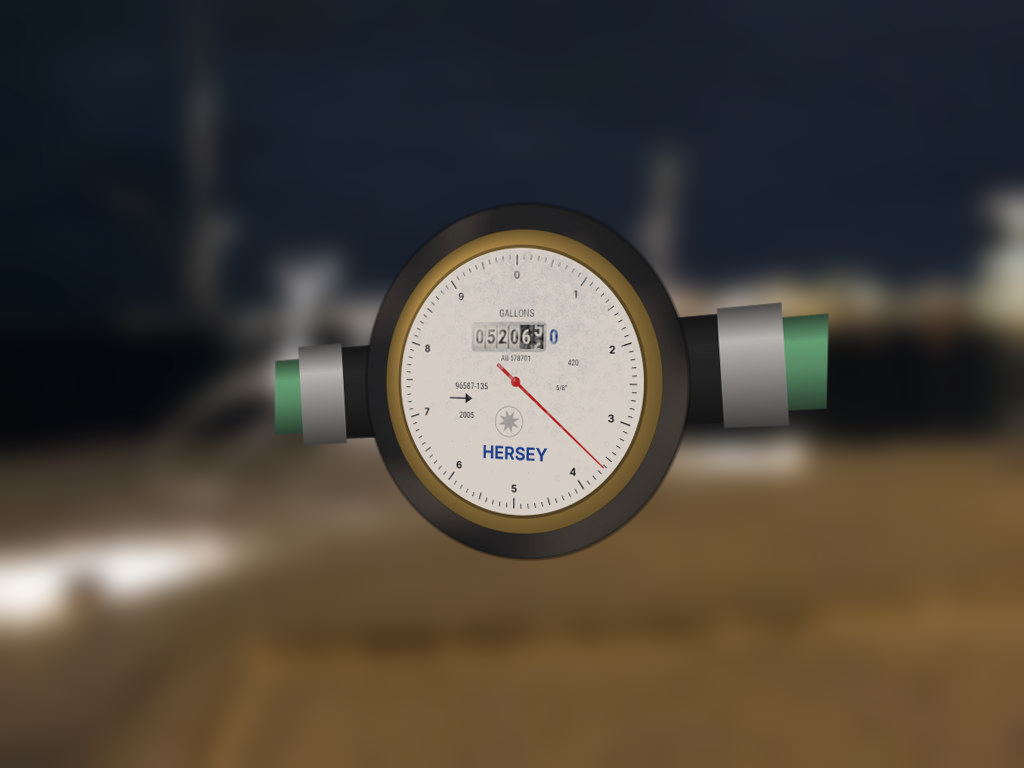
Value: 520653.6 gal
